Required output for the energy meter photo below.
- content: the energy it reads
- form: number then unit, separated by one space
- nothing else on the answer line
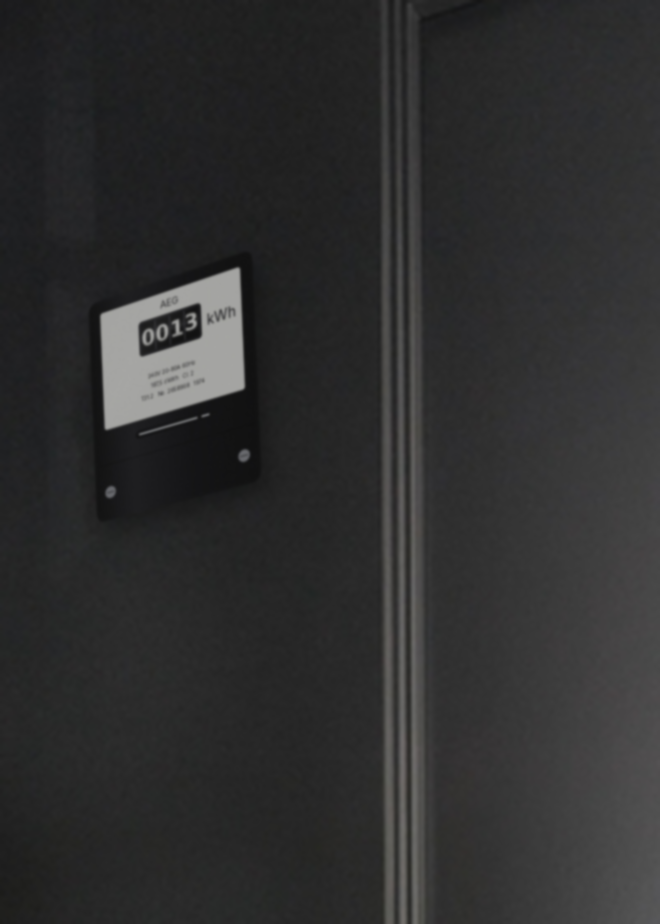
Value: 13 kWh
